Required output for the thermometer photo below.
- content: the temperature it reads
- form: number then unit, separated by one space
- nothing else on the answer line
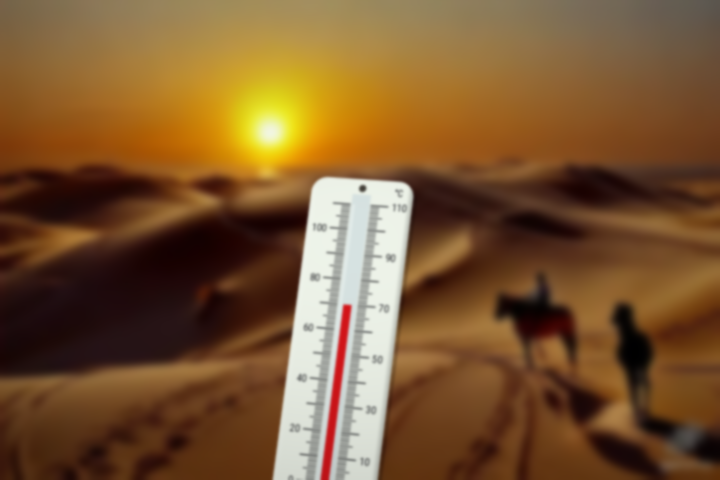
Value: 70 °C
